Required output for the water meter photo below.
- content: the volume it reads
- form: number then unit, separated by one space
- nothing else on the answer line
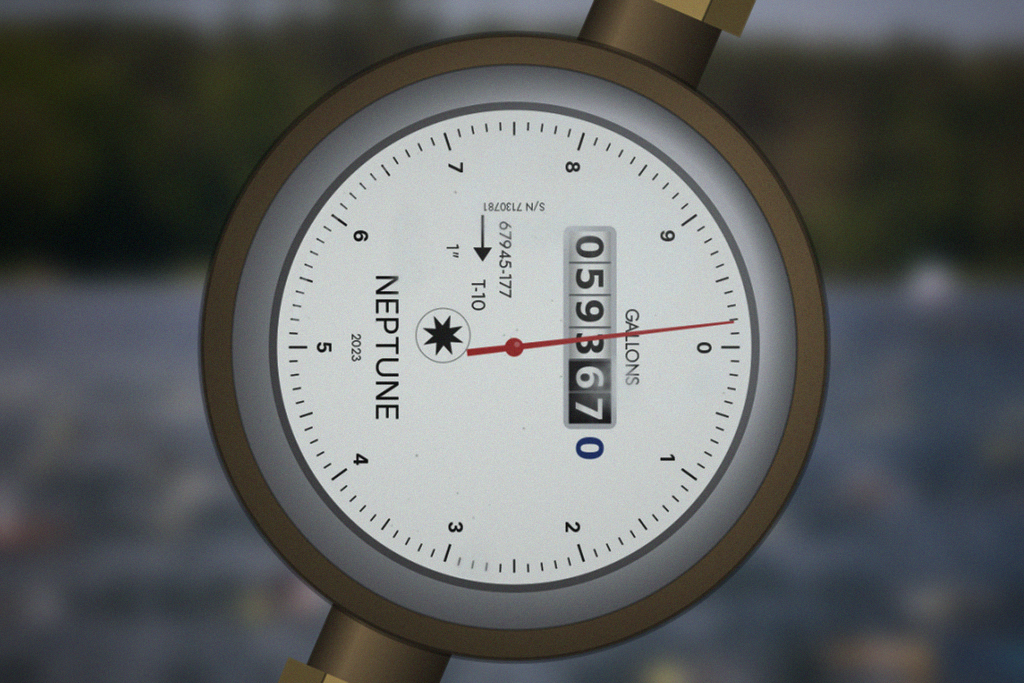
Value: 593669.8 gal
